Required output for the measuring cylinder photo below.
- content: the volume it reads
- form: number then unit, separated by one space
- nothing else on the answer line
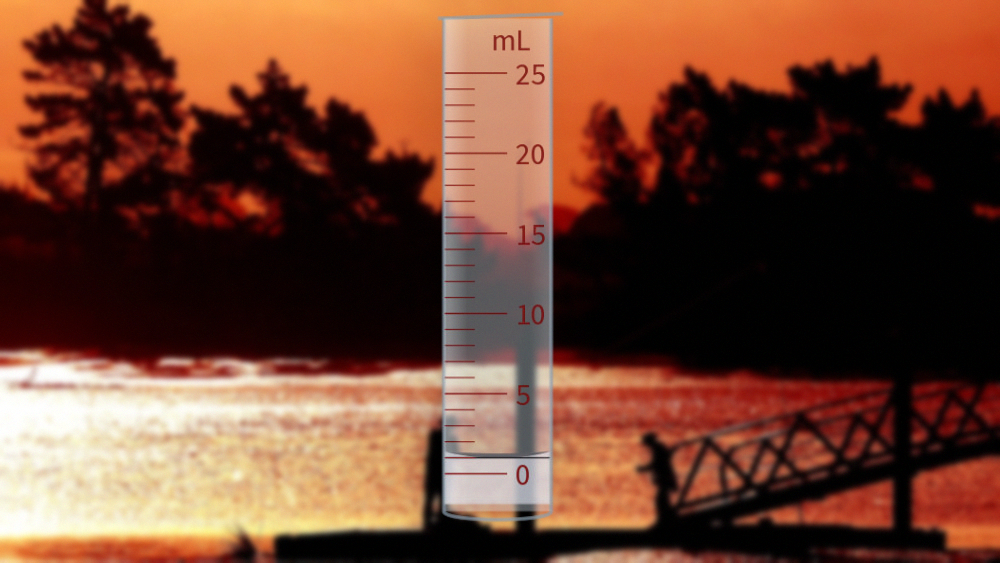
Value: 1 mL
